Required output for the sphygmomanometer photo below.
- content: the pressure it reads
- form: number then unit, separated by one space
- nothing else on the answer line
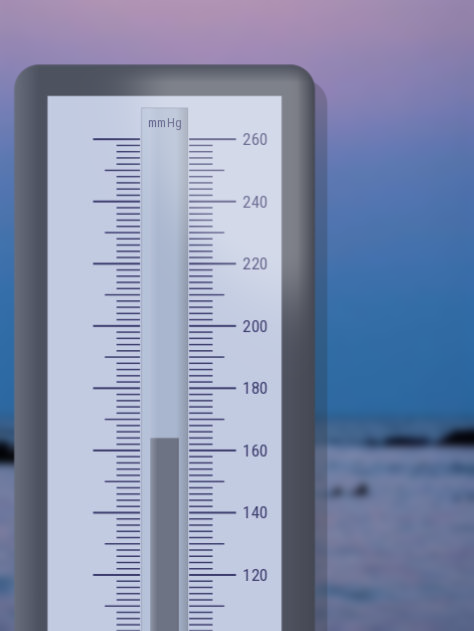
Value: 164 mmHg
